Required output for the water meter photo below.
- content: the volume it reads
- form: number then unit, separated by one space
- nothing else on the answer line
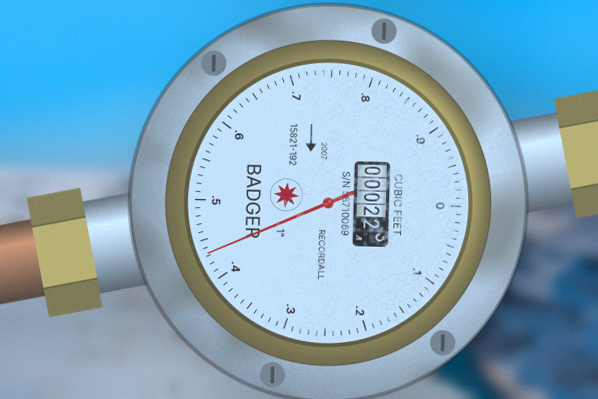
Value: 223.43 ft³
